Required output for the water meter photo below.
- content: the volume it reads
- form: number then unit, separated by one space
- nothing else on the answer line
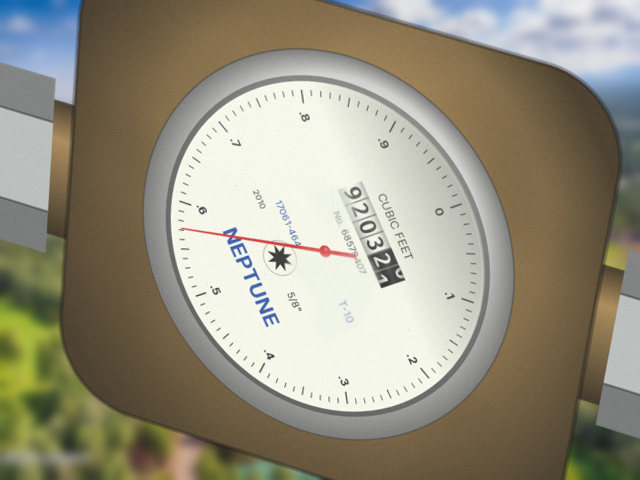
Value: 920320.57 ft³
